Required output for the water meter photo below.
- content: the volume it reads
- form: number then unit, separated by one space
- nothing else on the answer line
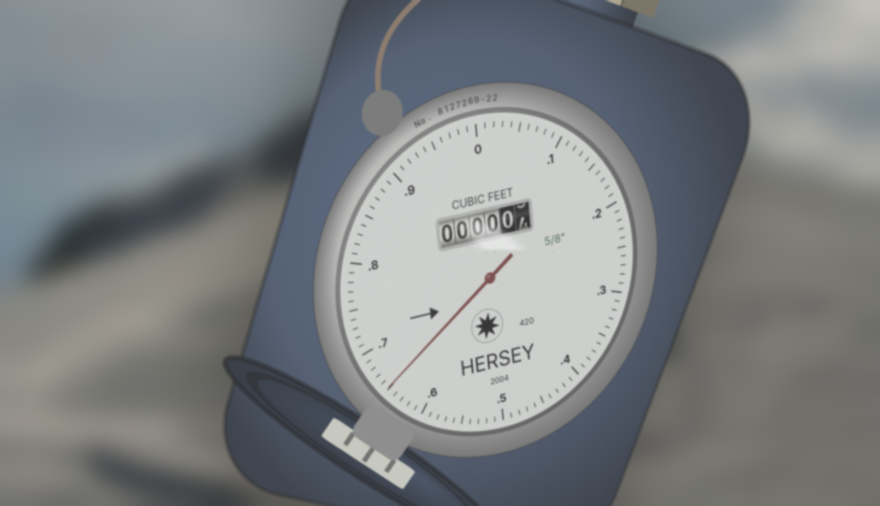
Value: 3.65 ft³
